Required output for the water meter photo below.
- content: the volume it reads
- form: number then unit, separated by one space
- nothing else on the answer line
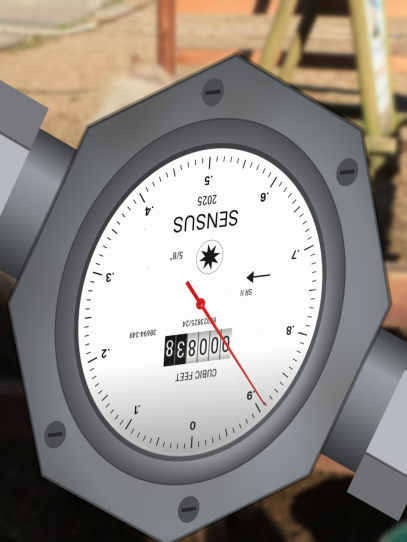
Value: 837.89 ft³
